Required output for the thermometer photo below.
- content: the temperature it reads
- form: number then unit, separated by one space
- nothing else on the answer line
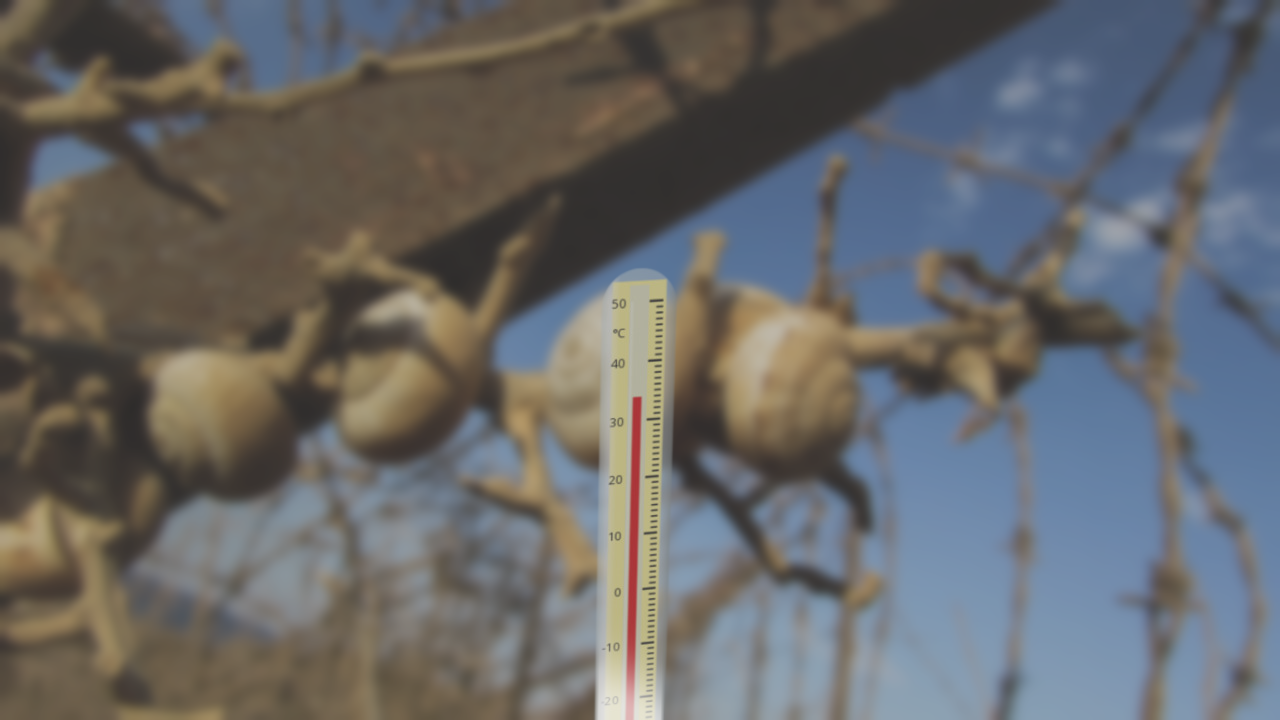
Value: 34 °C
